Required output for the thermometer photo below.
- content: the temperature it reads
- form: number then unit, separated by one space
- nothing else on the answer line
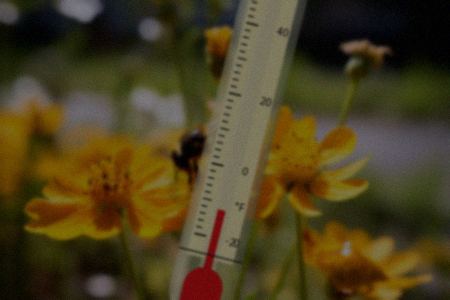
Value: -12 °F
